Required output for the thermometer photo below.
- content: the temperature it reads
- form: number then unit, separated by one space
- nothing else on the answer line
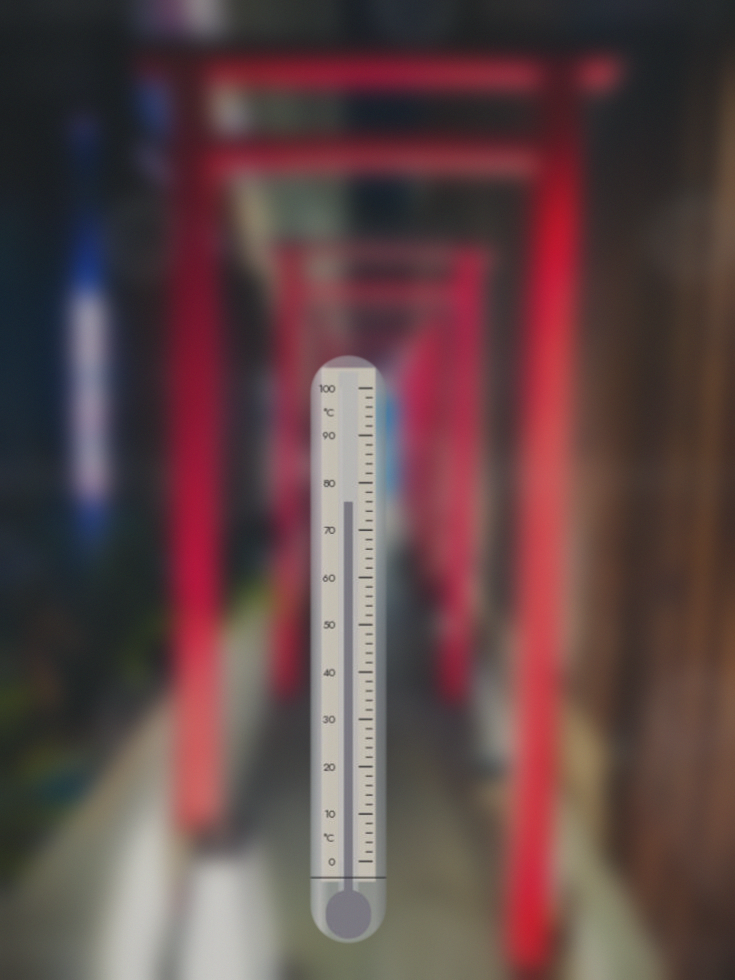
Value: 76 °C
